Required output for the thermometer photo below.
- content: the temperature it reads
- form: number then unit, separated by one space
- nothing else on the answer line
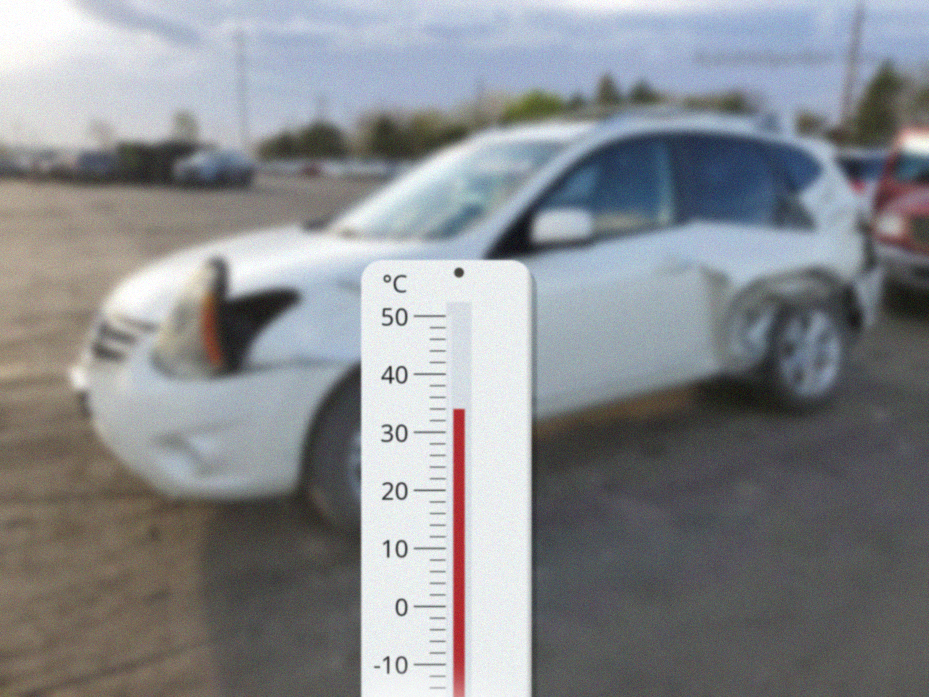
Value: 34 °C
